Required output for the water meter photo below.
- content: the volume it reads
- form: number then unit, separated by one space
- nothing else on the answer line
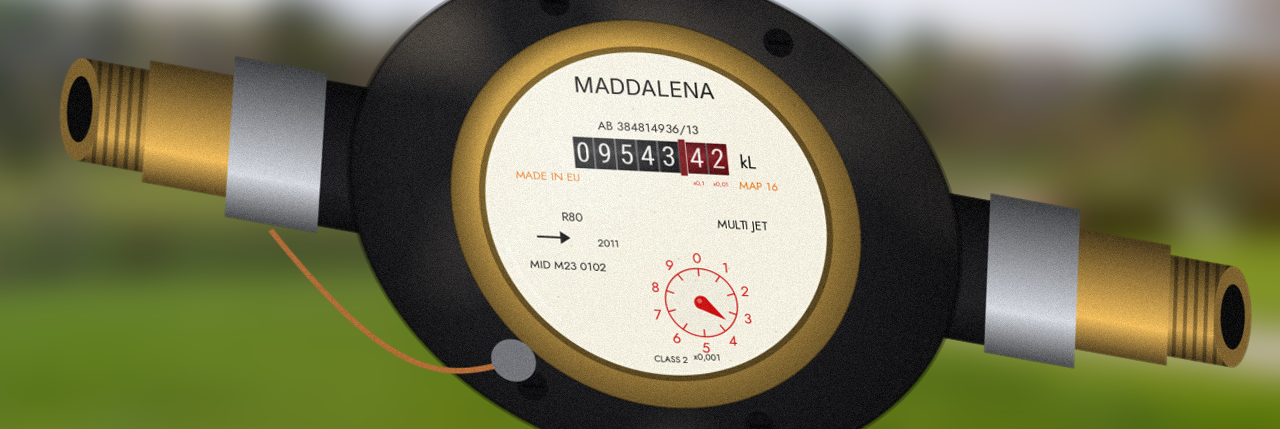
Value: 9543.423 kL
